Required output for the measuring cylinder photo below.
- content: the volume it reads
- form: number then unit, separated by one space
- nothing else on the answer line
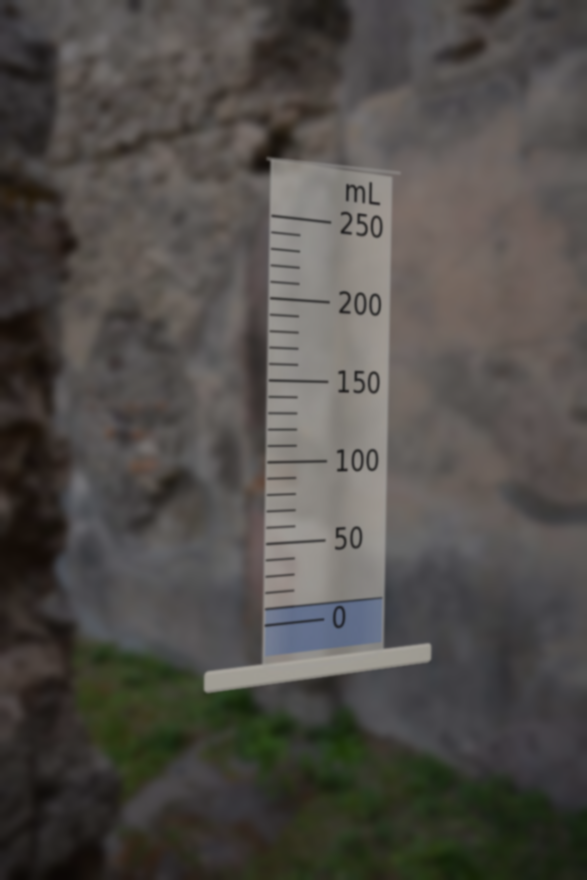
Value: 10 mL
